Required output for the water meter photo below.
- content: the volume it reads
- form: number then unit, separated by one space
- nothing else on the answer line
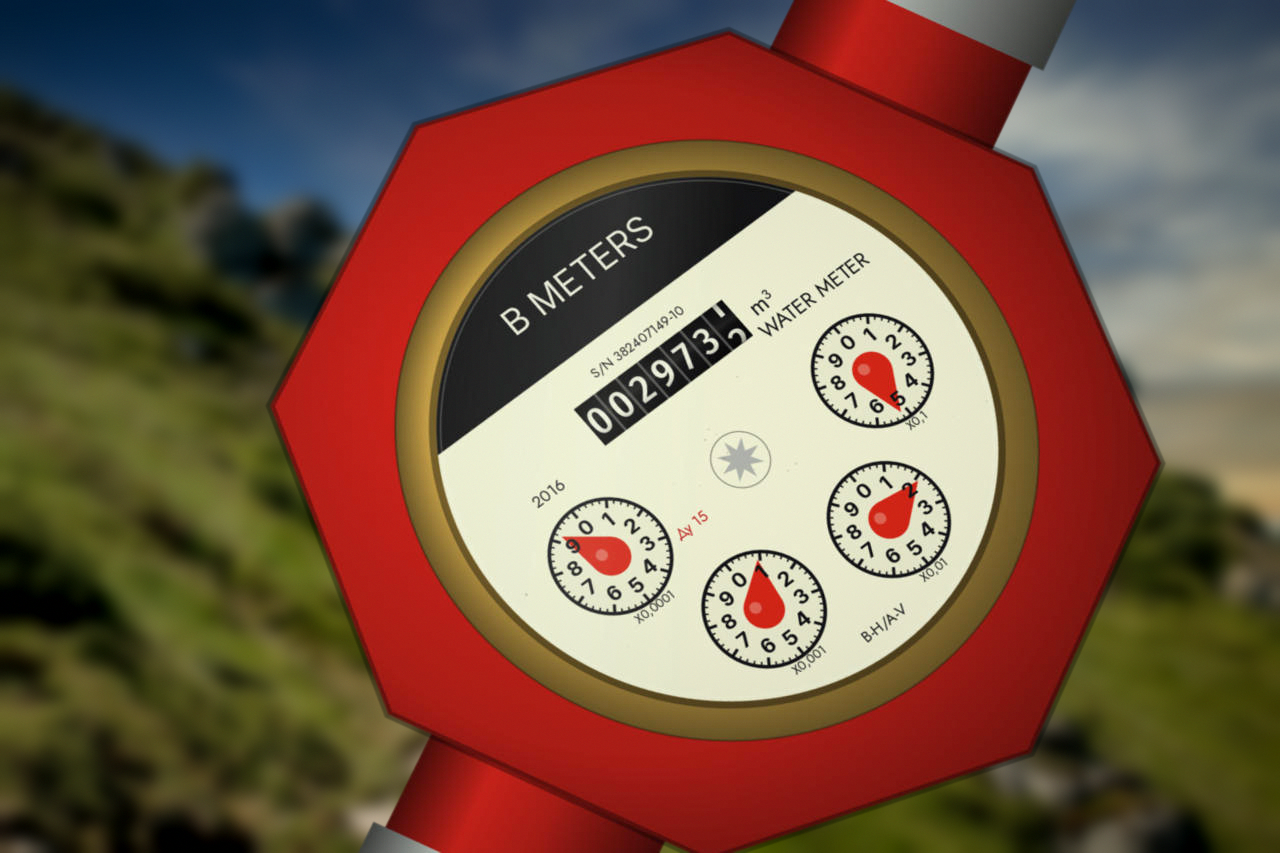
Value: 29731.5209 m³
